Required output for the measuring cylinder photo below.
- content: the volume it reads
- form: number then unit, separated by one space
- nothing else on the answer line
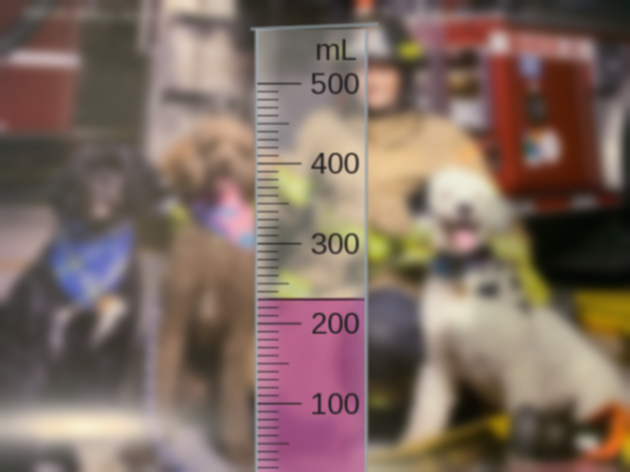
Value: 230 mL
